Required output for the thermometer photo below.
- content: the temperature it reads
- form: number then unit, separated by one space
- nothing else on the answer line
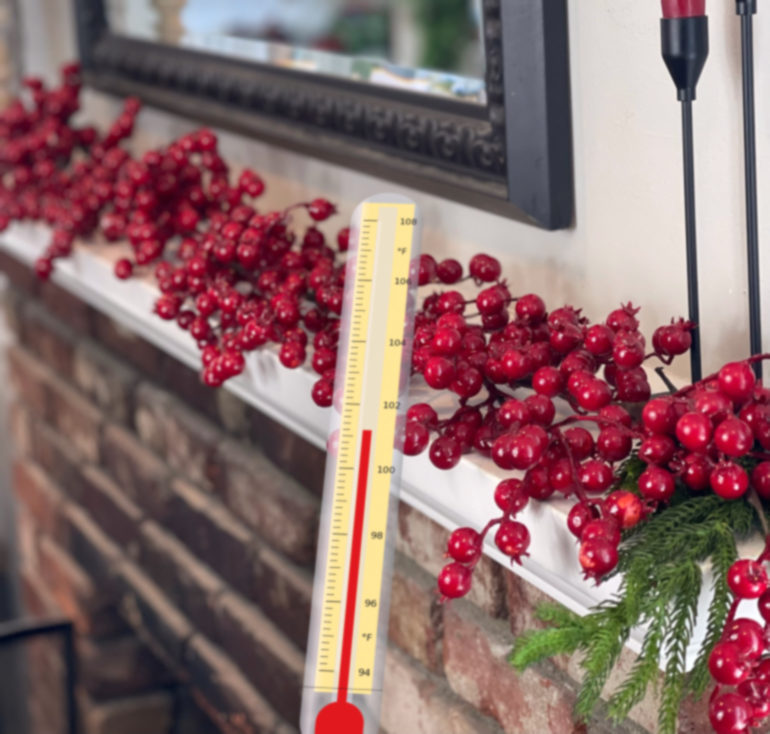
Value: 101.2 °F
